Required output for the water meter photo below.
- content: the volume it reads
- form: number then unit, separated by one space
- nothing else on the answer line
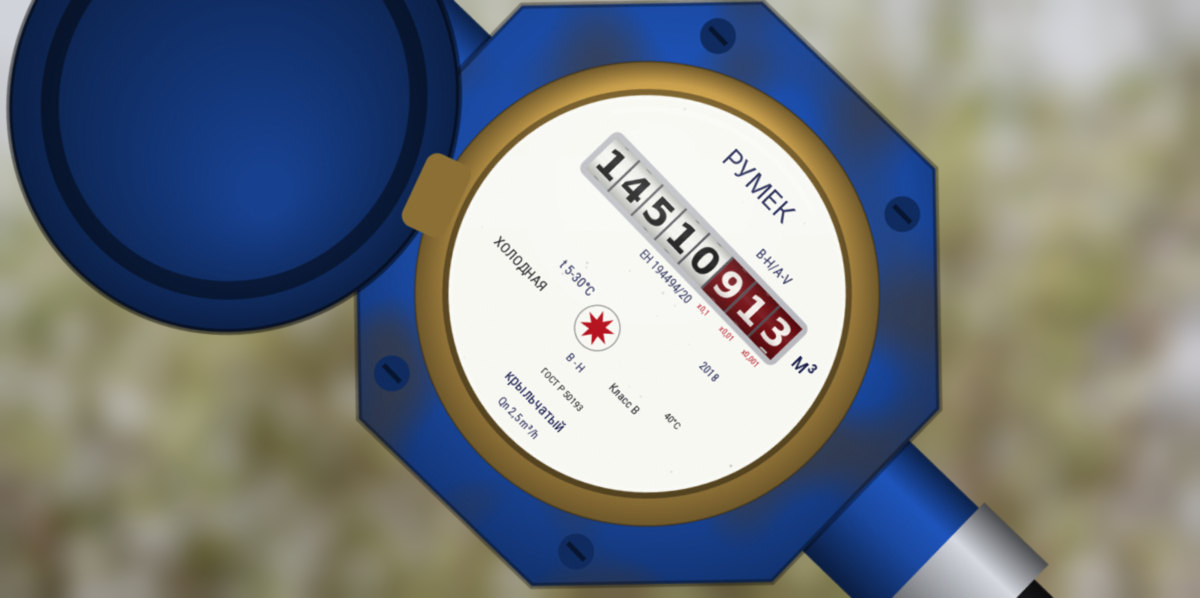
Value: 14510.913 m³
